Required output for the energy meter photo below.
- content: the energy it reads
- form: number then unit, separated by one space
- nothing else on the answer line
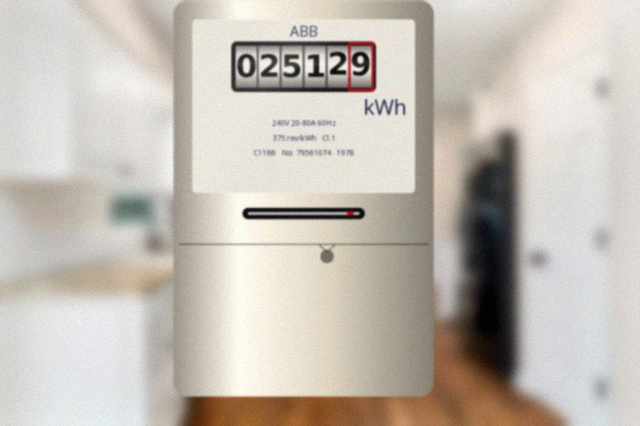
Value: 2512.9 kWh
